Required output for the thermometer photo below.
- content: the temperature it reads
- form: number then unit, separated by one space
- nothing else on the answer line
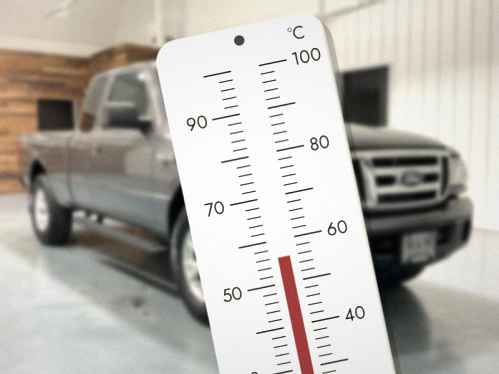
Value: 56 °C
